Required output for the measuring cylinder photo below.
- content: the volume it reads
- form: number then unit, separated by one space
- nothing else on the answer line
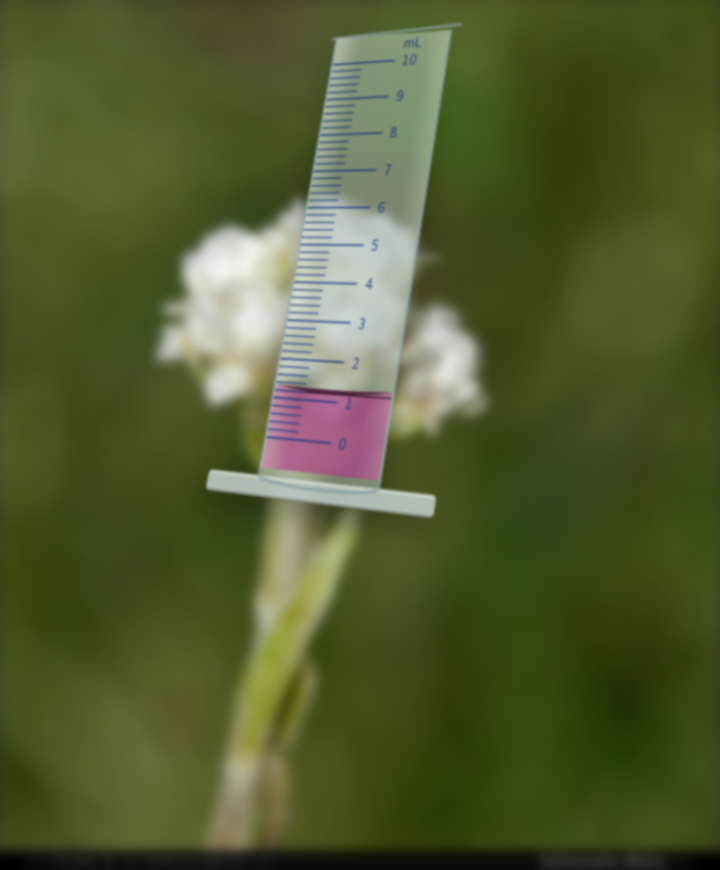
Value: 1.2 mL
